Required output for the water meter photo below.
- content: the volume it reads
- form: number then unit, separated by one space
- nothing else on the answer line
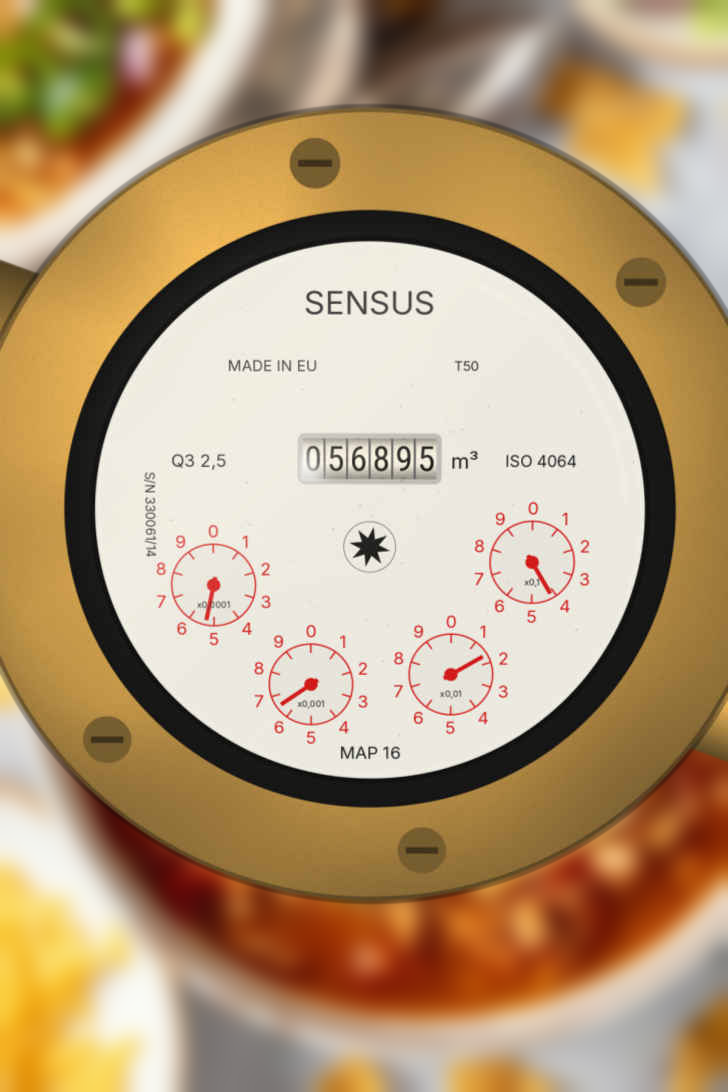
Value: 56895.4165 m³
